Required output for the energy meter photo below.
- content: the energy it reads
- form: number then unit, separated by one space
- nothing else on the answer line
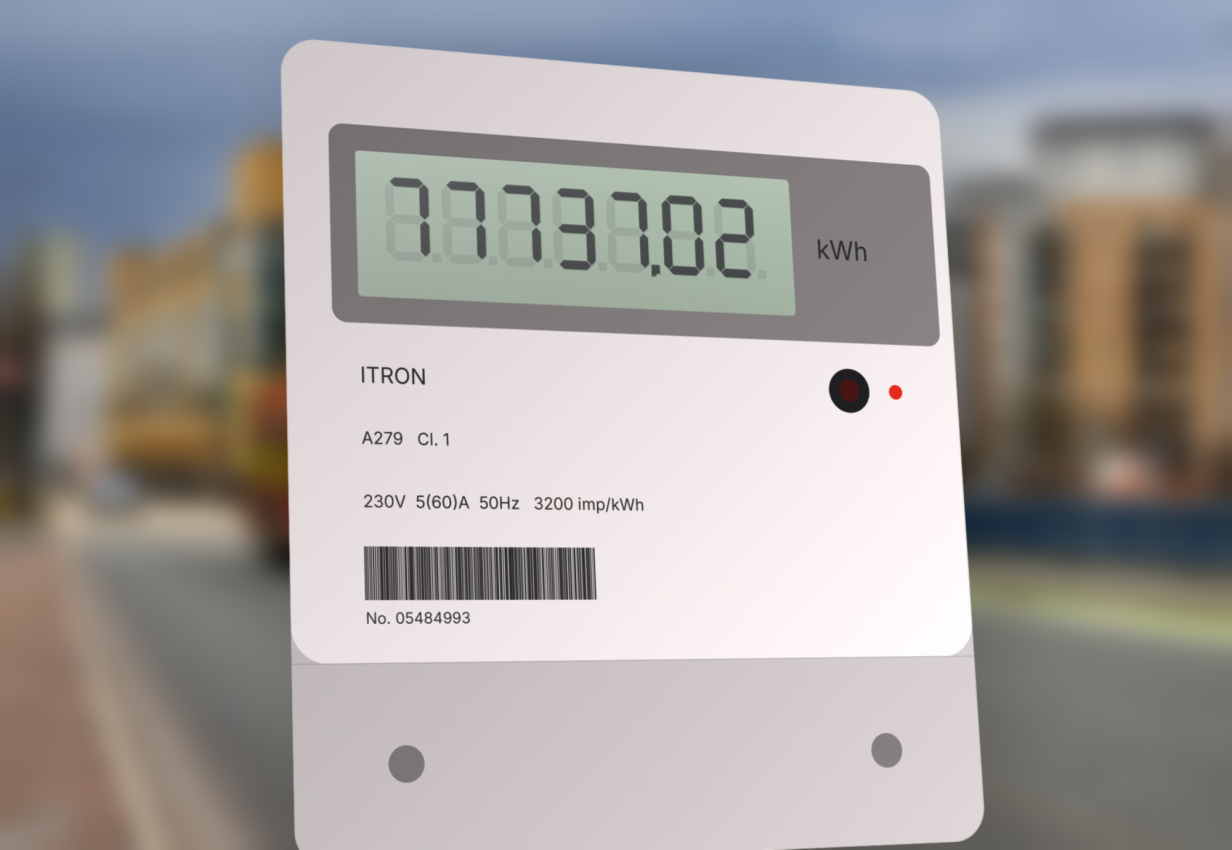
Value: 77737.02 kWh
